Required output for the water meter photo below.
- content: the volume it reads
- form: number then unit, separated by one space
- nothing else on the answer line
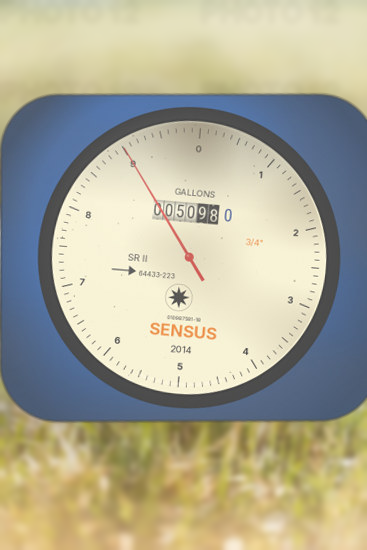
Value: 50979.0 gal
